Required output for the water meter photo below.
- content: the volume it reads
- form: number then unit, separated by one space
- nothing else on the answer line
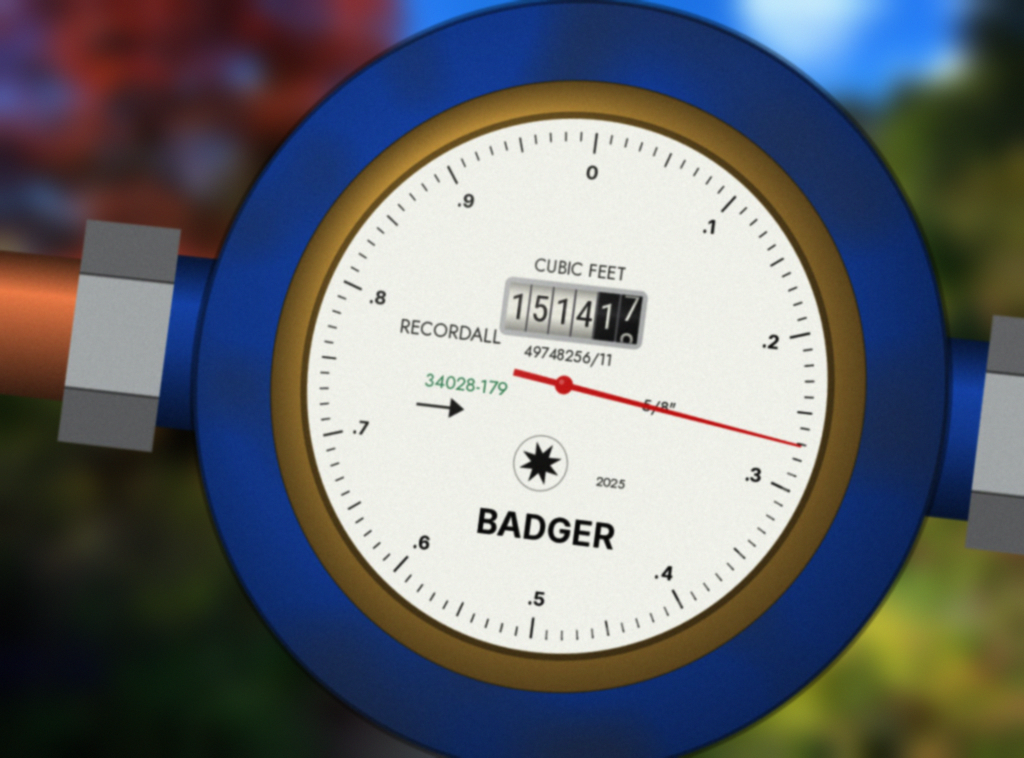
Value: 151417.27 ft³
